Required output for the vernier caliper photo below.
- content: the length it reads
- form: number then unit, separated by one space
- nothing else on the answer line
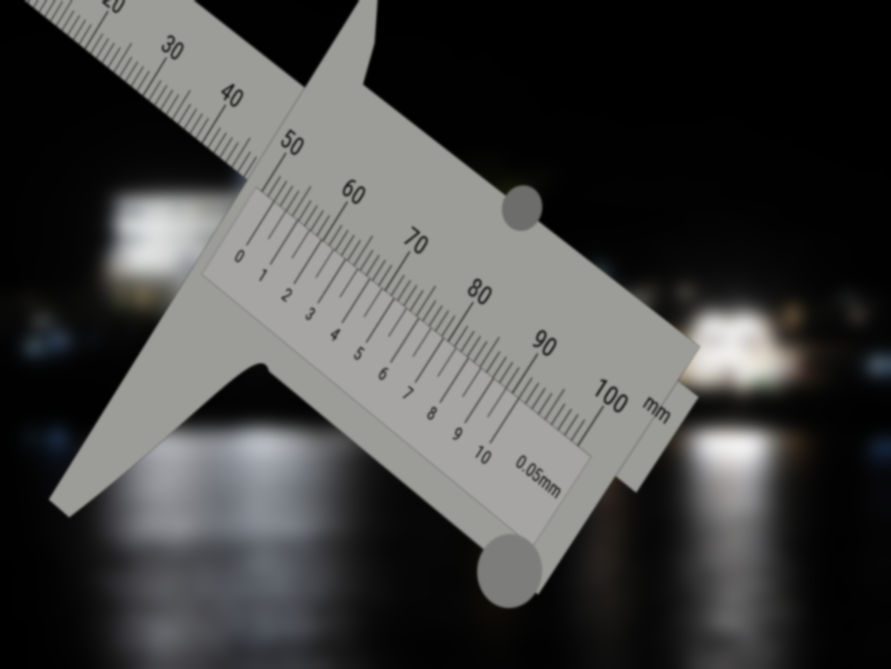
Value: 52.0 mm
